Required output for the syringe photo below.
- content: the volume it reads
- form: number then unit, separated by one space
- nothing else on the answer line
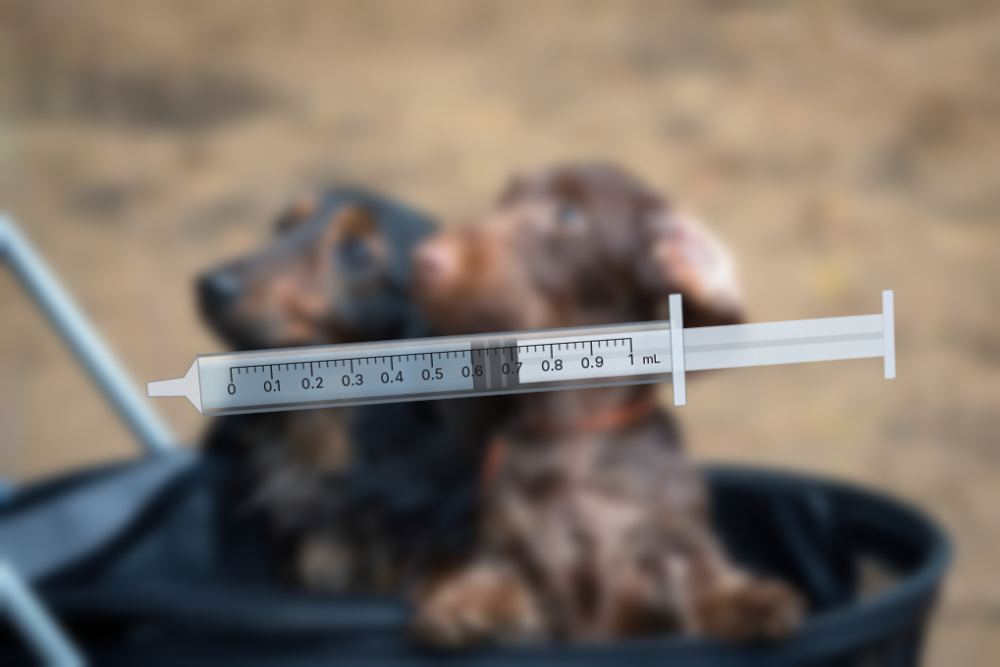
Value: 0.6 mL
